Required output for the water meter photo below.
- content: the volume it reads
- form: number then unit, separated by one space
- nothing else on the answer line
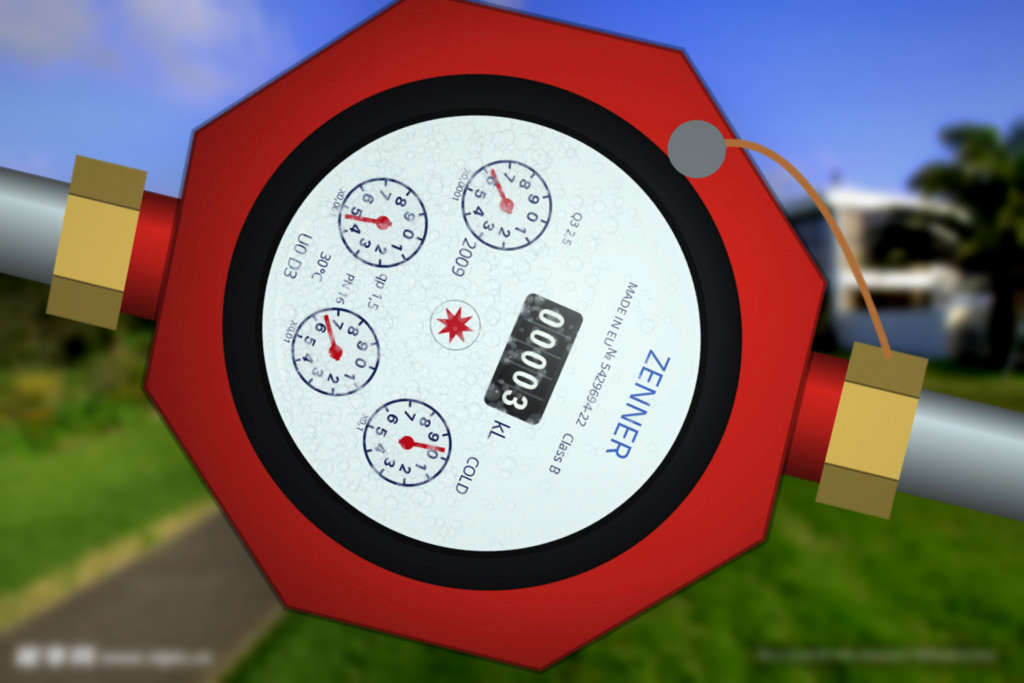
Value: 2.9646 kL
